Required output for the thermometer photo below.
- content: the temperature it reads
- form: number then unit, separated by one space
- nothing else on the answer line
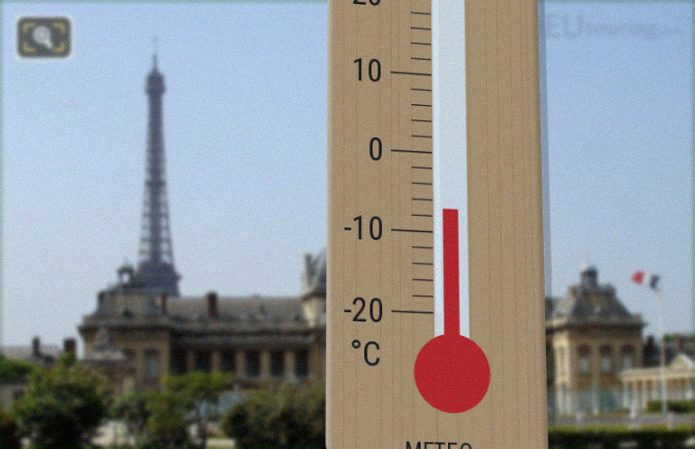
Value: -7 °C
